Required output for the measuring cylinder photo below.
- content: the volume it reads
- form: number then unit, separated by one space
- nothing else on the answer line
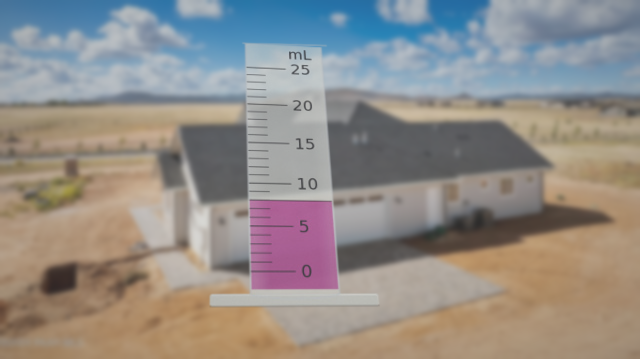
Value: 8 mL
